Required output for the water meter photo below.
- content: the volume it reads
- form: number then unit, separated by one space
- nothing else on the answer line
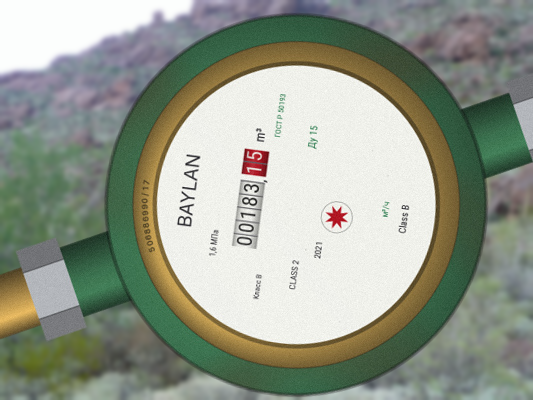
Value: 183.15 m³
